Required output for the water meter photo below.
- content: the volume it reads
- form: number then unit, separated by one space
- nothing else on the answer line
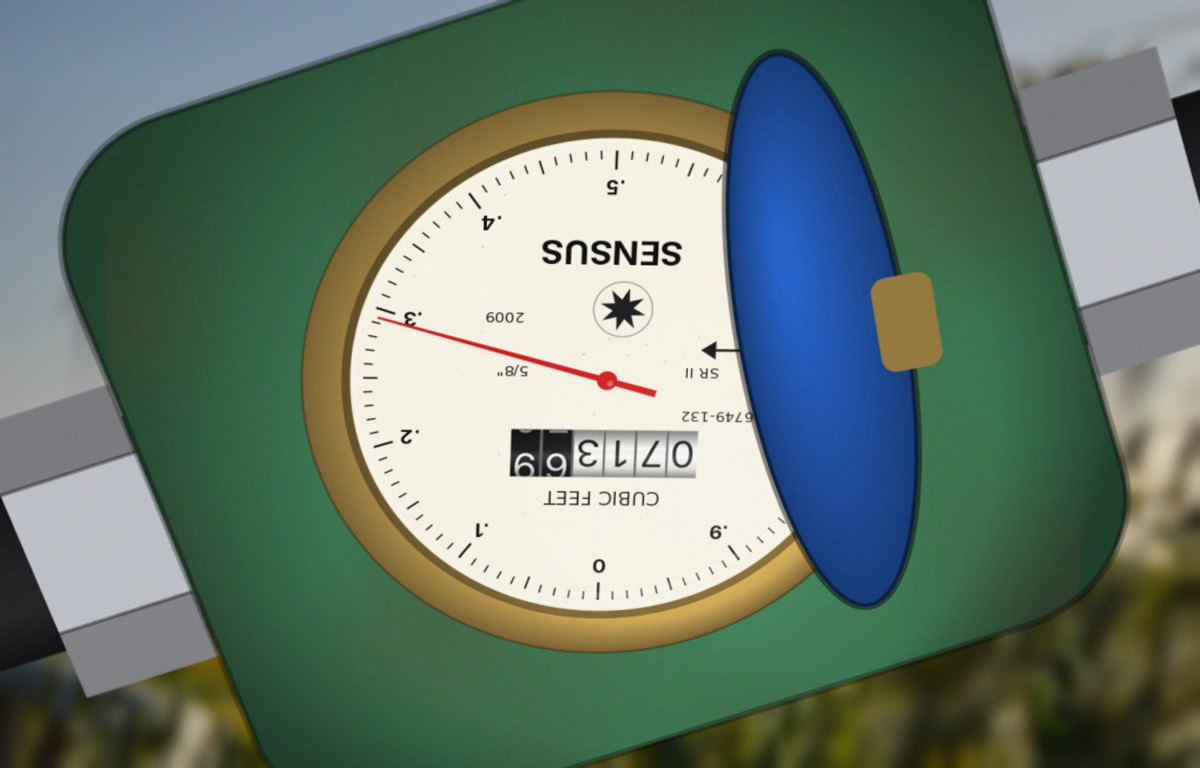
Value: 71369.29 ft³
